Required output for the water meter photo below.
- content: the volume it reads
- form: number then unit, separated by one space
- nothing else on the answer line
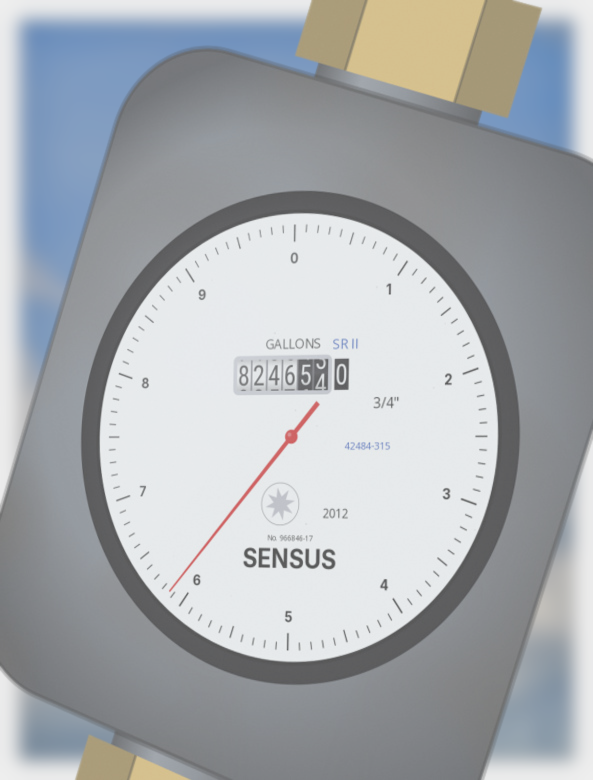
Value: 8246536.1 gal
